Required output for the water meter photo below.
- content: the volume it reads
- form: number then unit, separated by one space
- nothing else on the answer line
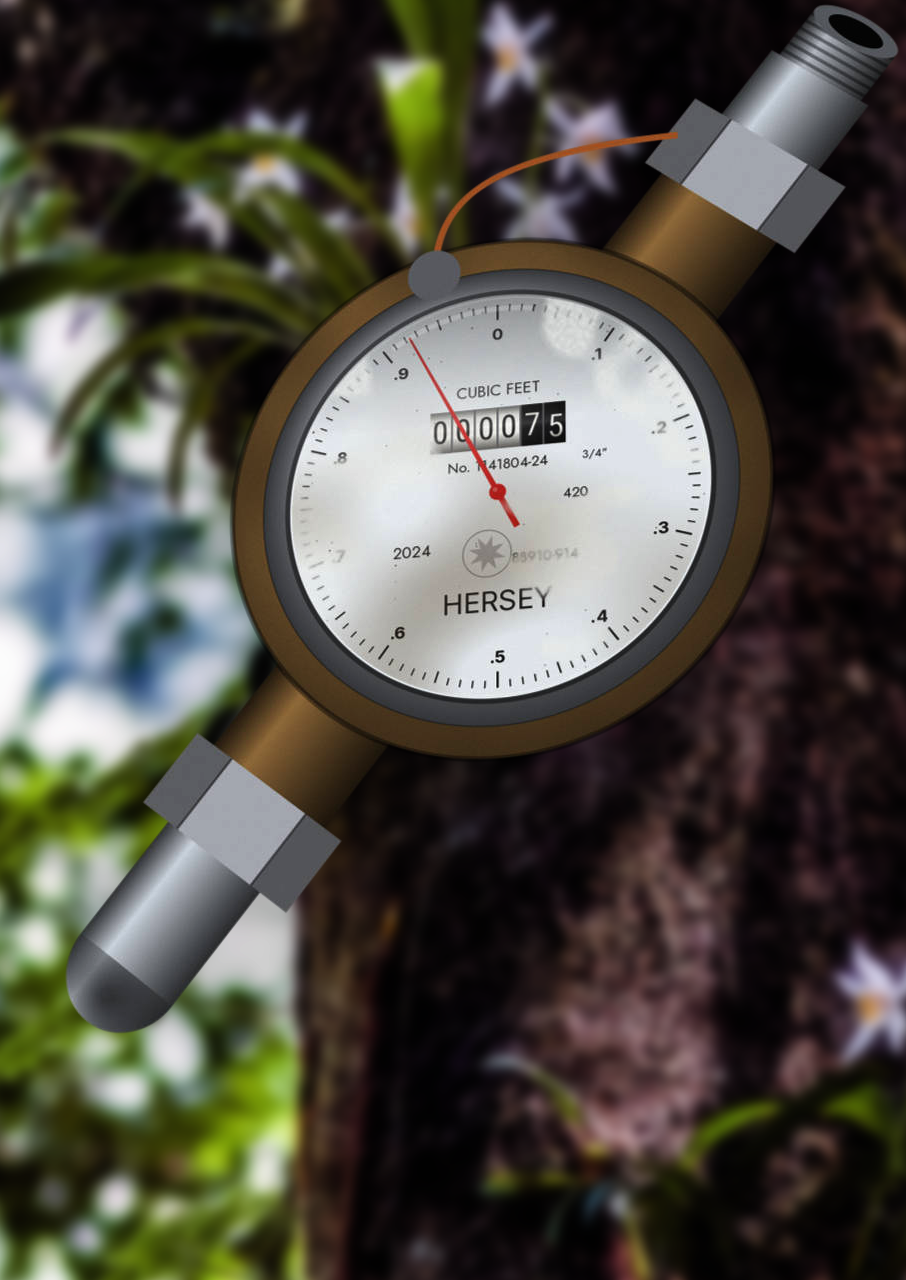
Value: 74.92 ft³
